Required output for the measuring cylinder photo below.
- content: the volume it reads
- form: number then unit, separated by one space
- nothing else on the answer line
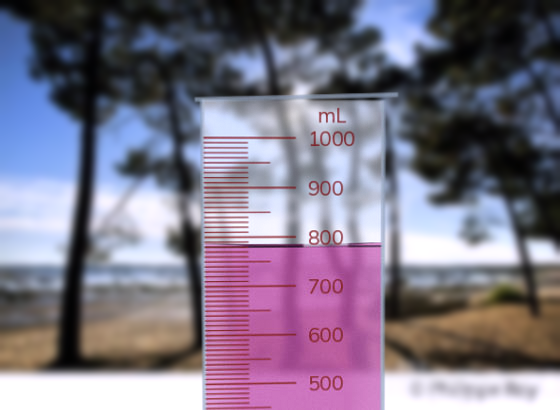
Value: 780 mL
